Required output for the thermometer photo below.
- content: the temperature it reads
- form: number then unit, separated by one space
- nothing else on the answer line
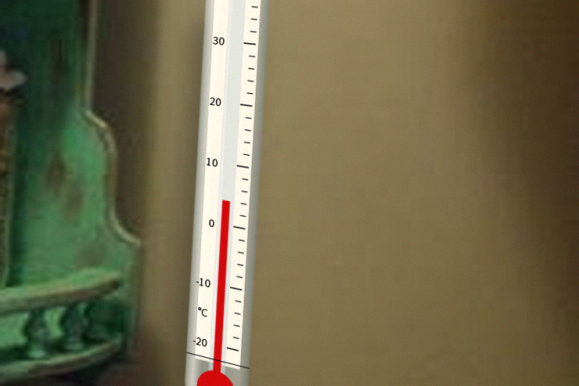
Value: 4 °C
